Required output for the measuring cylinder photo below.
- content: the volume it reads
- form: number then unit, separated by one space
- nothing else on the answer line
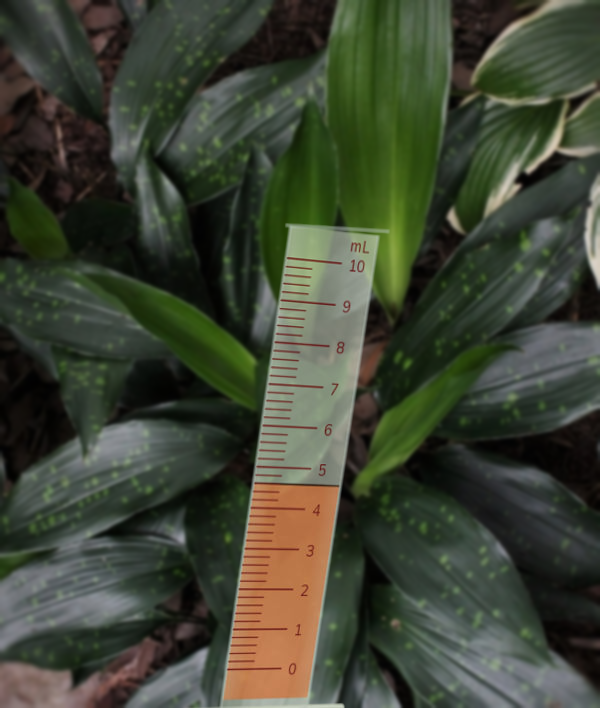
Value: 4.6 mL
